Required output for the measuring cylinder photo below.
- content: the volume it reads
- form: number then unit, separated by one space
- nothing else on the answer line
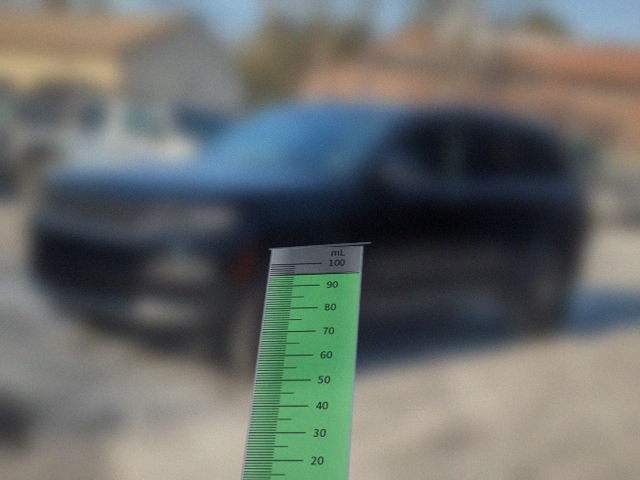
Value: 95 mL
